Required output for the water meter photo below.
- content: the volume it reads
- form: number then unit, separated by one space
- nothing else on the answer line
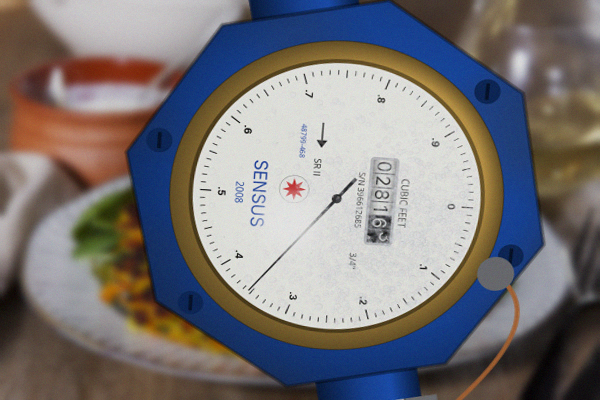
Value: 28163.35 ft³
